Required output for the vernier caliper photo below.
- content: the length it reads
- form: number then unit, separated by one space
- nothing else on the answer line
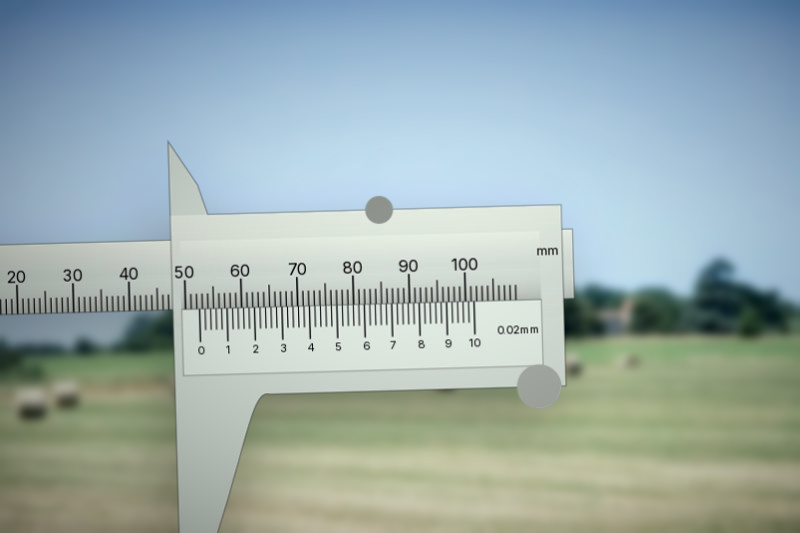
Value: 52.5 mm
